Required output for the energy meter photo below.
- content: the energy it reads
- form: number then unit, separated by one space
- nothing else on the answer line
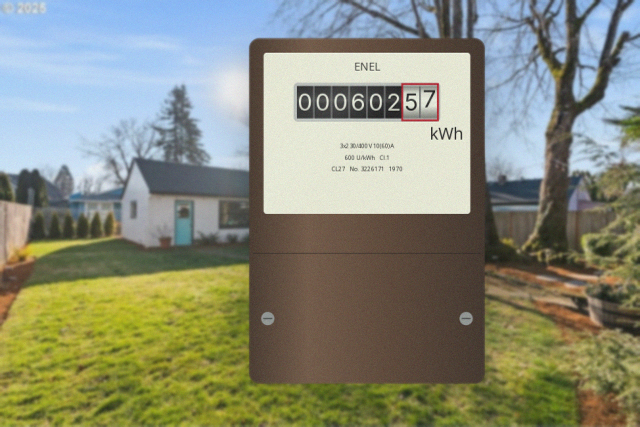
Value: 602.57 kWh
